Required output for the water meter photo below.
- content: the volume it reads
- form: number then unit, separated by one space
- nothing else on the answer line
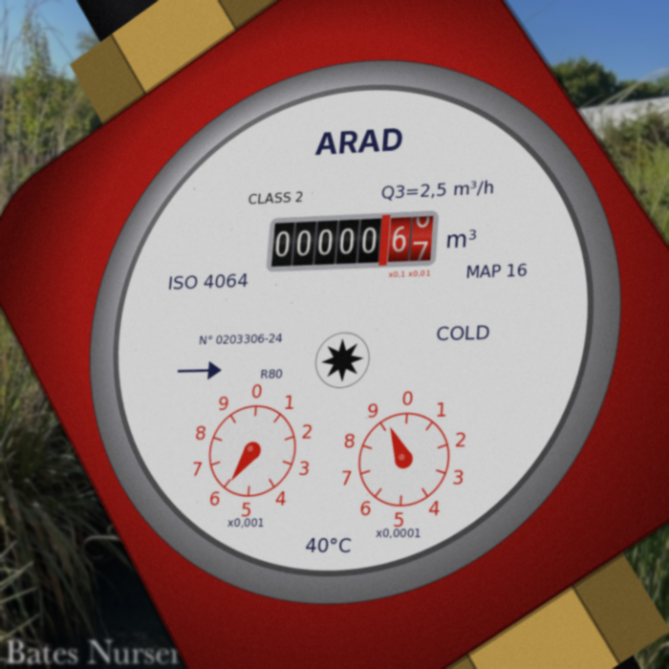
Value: 0.6659 m³
